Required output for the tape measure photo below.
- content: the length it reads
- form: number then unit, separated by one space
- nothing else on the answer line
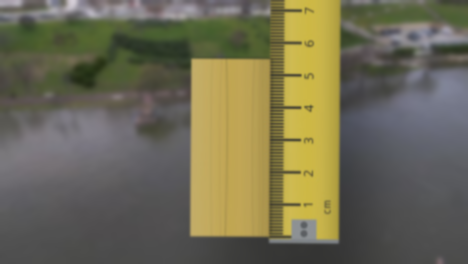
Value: 5.5 cm
